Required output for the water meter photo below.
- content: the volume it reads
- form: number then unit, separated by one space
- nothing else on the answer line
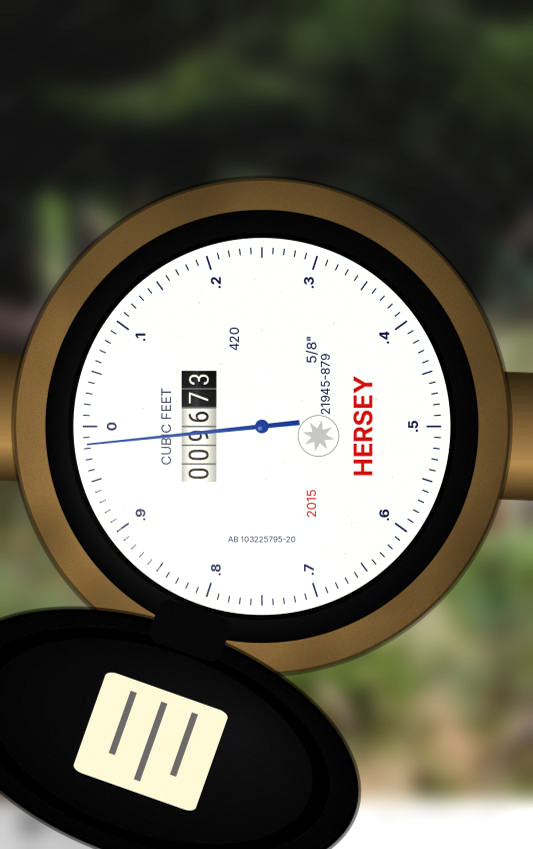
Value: 9672.98 ft³
